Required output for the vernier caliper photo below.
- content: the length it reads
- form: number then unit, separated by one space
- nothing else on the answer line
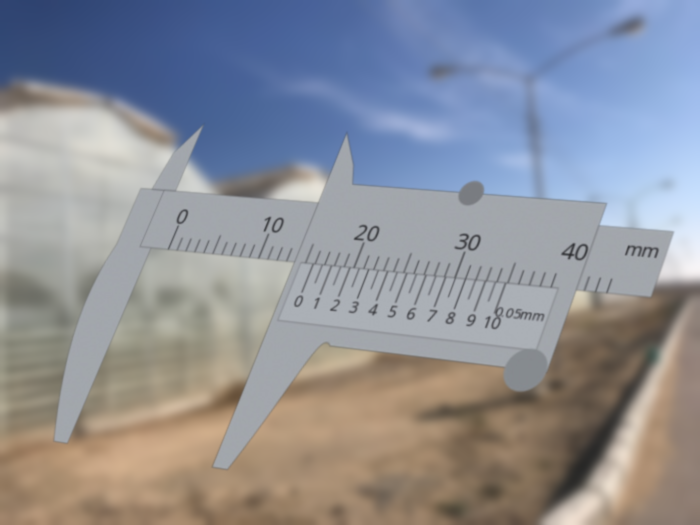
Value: 15.8 mm
